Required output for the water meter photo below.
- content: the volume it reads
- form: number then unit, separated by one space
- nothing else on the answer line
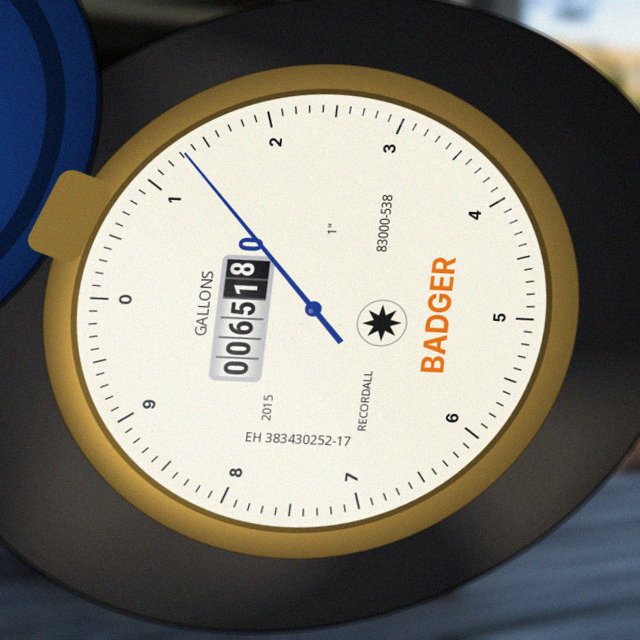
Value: 65181.3 gal
